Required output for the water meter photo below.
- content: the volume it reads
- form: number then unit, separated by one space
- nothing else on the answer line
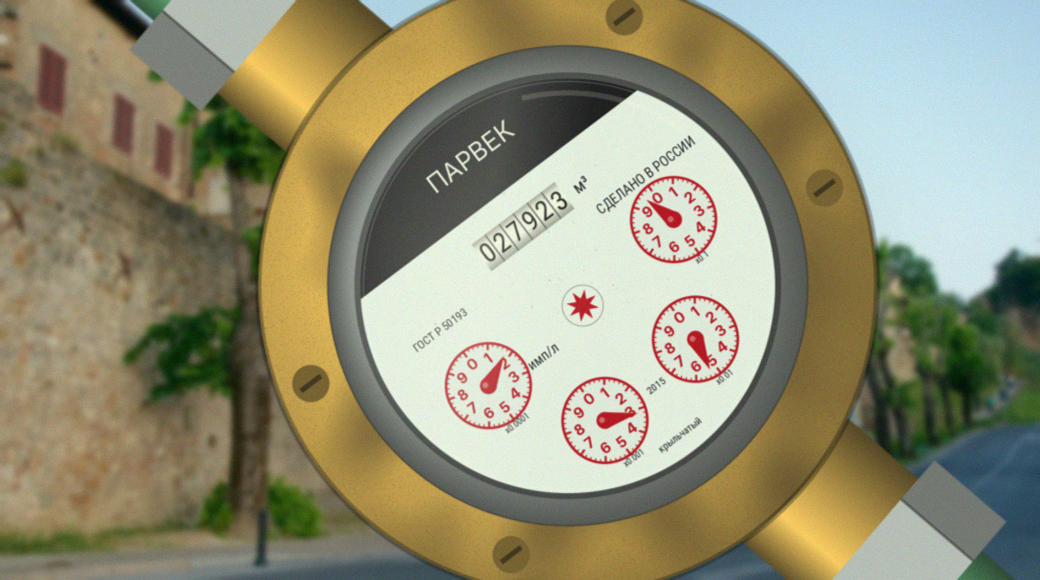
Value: 27922.9531 m³
